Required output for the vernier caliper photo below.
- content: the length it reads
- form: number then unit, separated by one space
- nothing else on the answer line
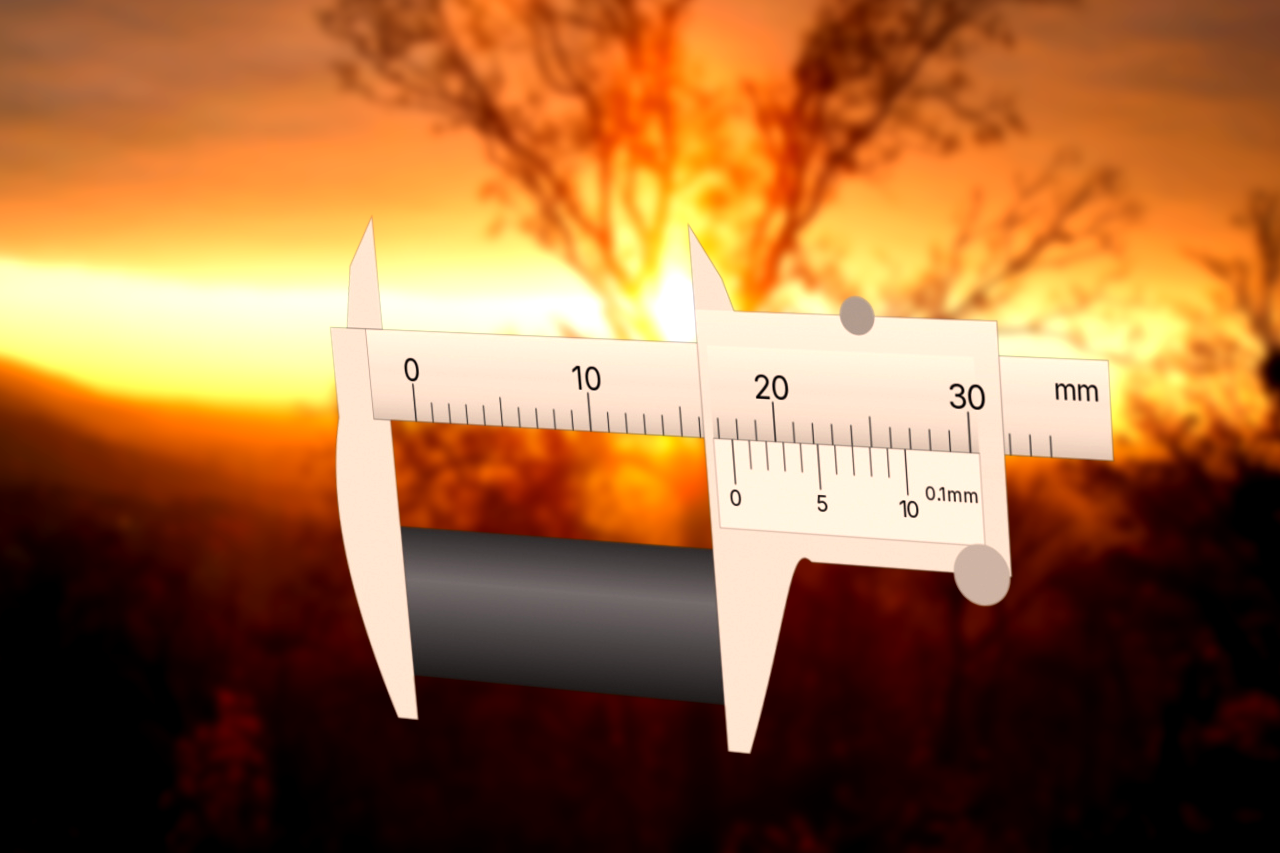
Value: 17.7 mm
